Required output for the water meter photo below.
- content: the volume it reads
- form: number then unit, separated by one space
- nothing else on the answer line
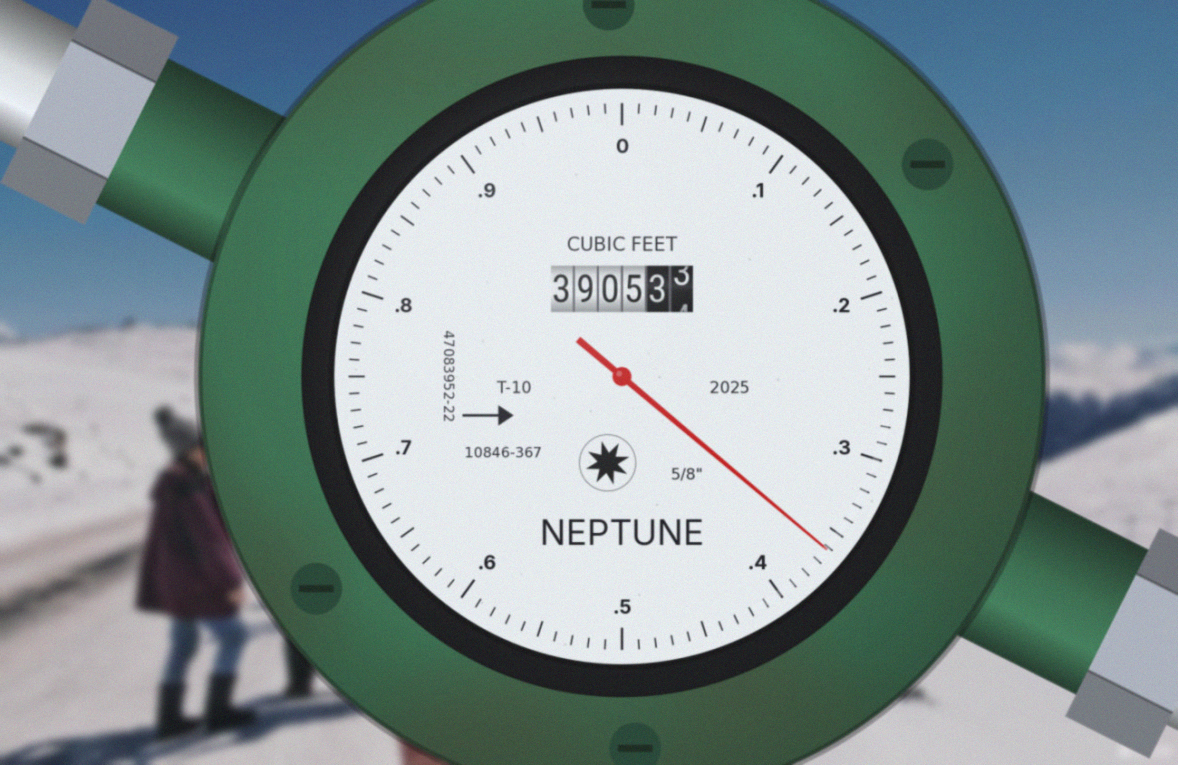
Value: 390533.36 ft³
